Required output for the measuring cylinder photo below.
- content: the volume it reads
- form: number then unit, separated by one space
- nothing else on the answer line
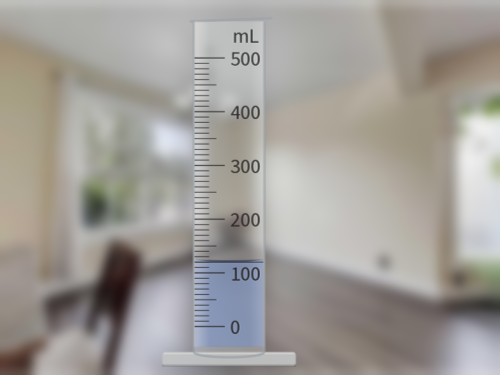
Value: 120 mL
